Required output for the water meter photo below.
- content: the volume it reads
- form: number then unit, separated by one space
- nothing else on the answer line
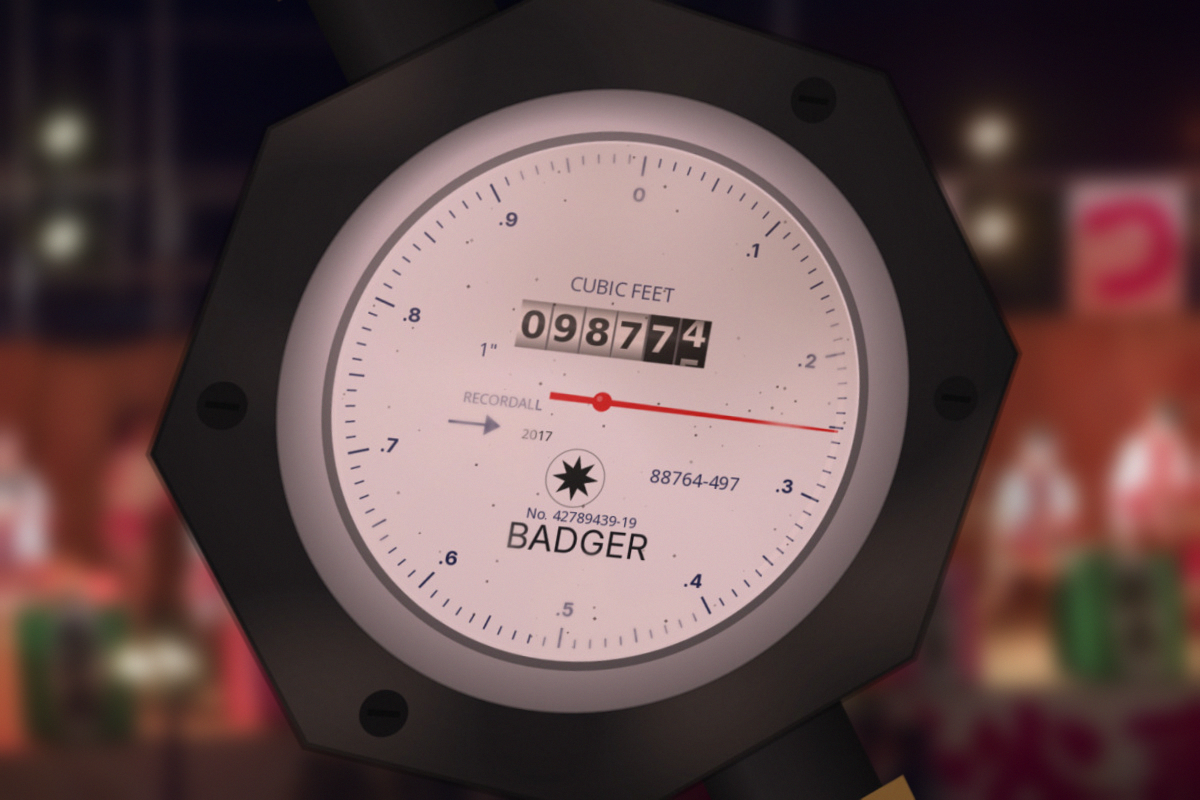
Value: 98774.25 ft³
